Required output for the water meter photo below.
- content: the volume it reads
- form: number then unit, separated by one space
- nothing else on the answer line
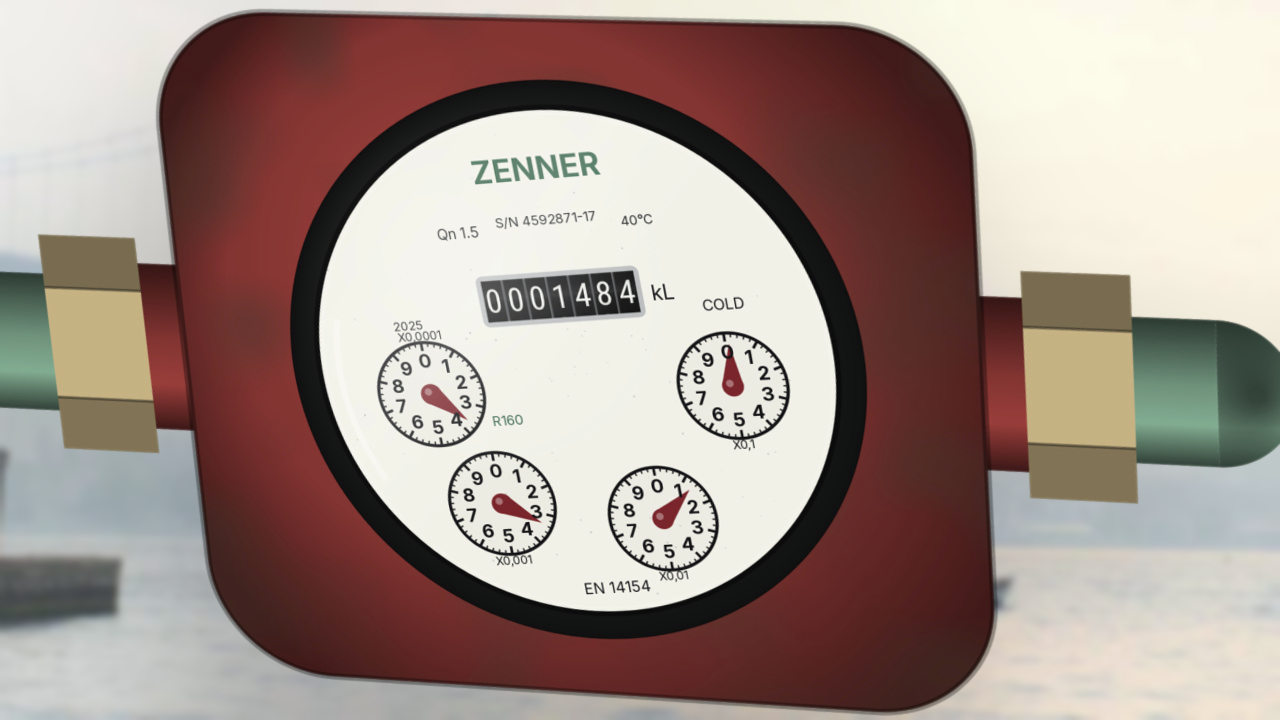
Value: 1484.0133 kL
